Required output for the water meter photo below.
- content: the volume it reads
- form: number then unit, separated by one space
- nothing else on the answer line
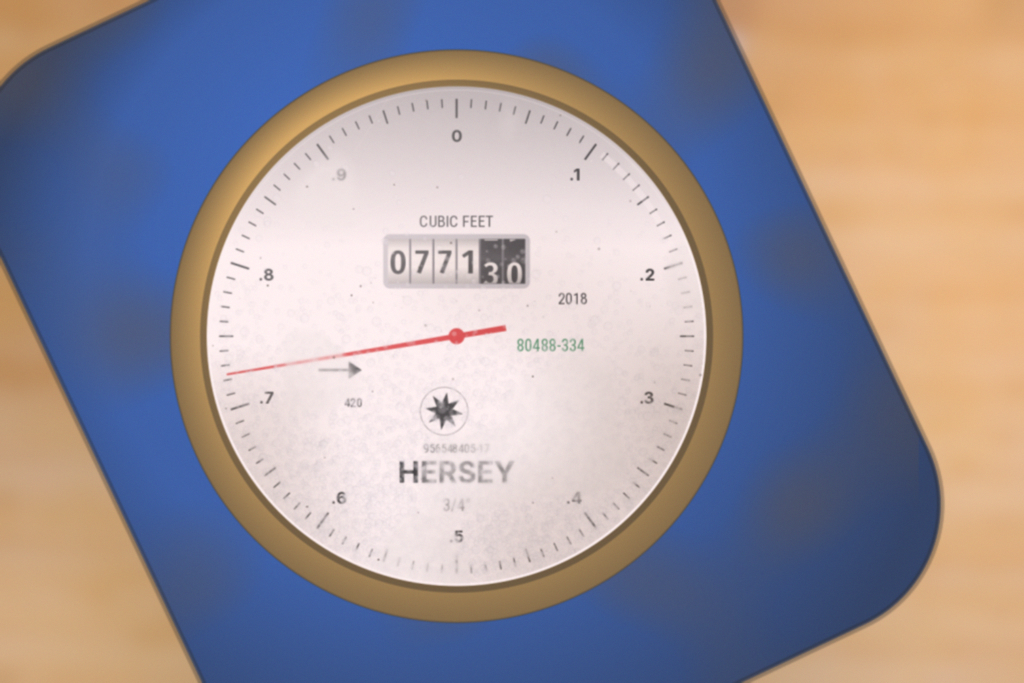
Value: 77129.72 ft³
